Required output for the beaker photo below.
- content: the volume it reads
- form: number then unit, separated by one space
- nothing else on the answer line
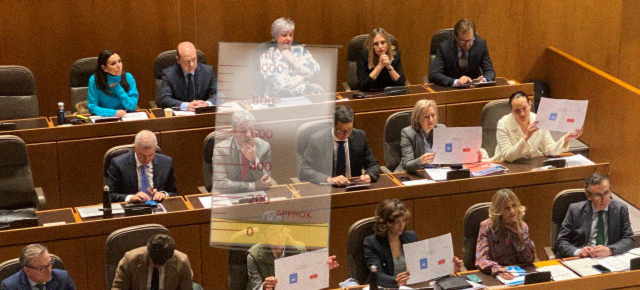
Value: 50 mL
